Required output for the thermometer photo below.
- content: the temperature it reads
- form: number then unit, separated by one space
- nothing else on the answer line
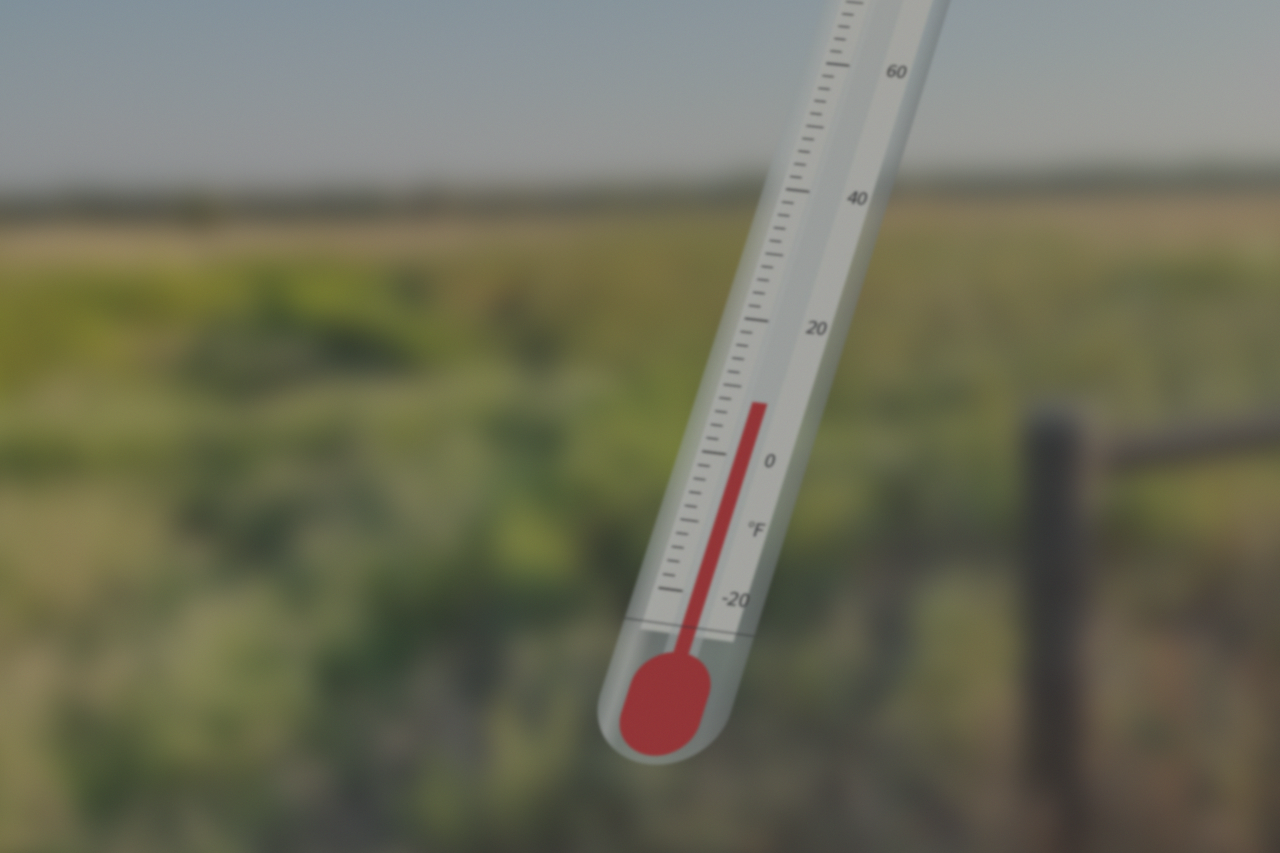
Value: 8 °F
